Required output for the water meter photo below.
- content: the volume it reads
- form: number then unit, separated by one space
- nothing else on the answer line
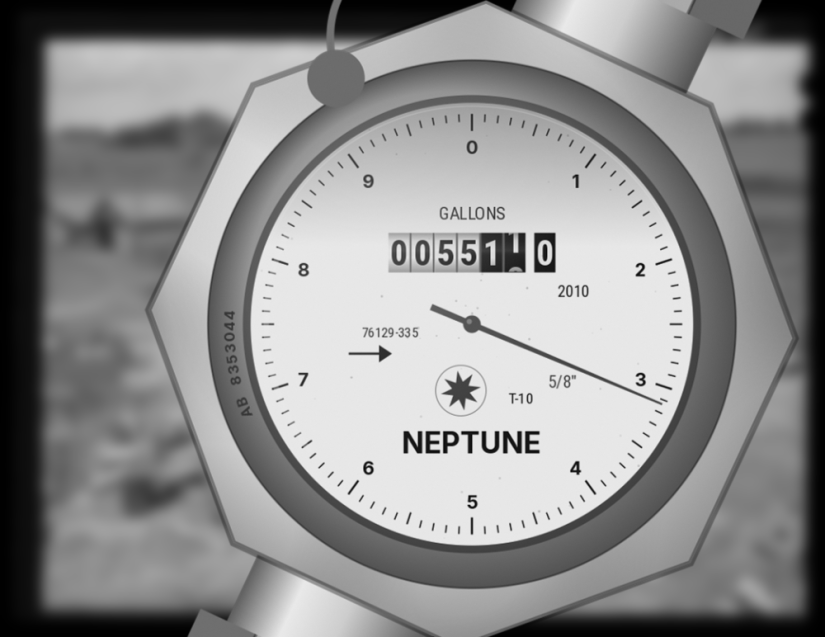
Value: 55113.1 gal
